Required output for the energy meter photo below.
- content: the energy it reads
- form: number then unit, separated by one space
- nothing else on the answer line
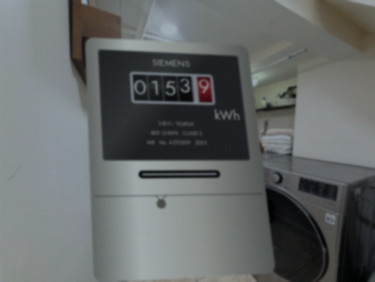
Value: 153.9 kWh
